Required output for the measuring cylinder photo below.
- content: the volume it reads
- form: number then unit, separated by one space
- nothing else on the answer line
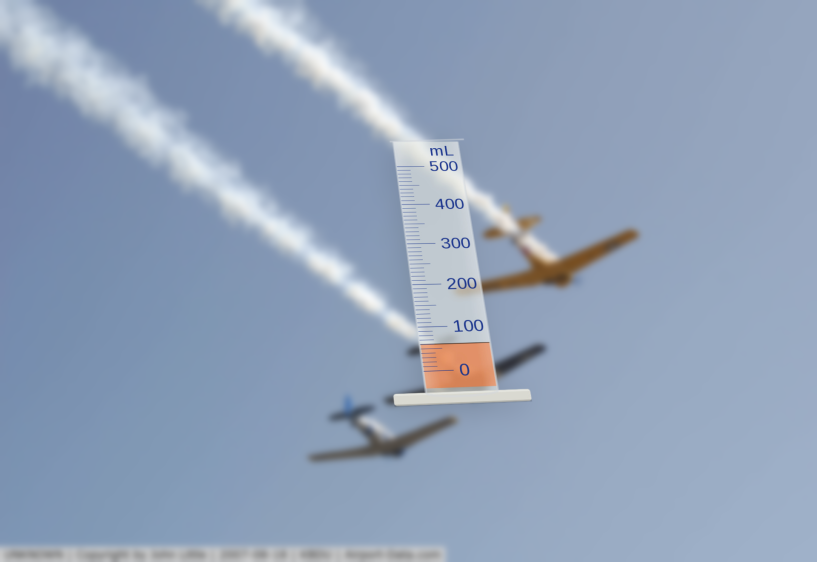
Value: 60 mL
